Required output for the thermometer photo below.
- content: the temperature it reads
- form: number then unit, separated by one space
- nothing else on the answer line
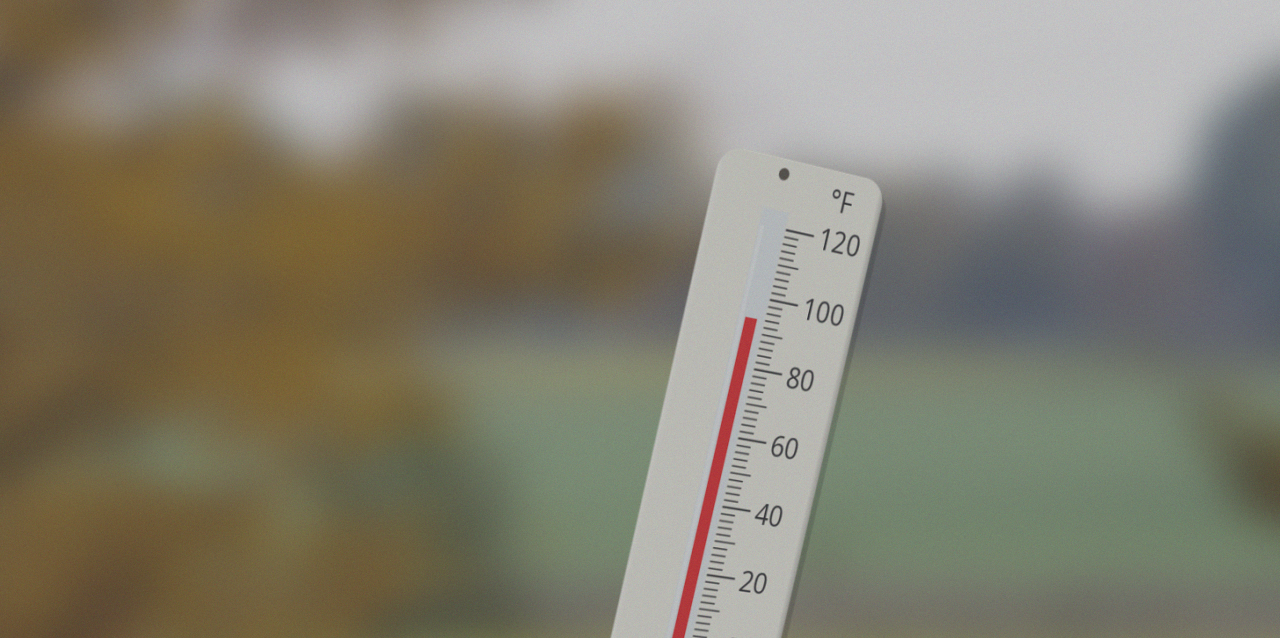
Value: 94 °F
